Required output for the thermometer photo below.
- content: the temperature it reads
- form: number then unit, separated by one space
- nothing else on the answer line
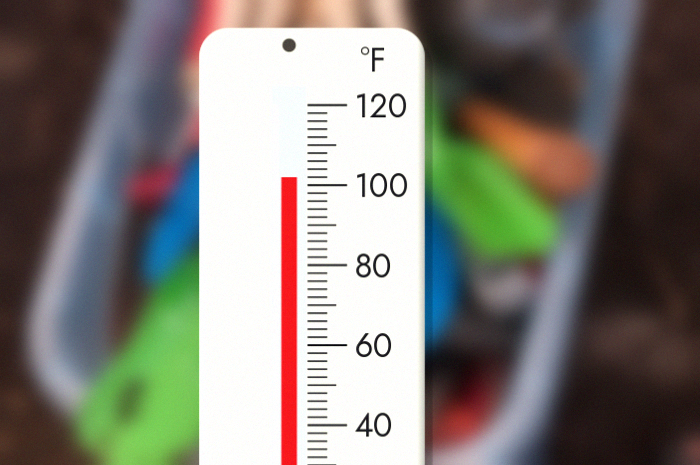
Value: 102 °F
